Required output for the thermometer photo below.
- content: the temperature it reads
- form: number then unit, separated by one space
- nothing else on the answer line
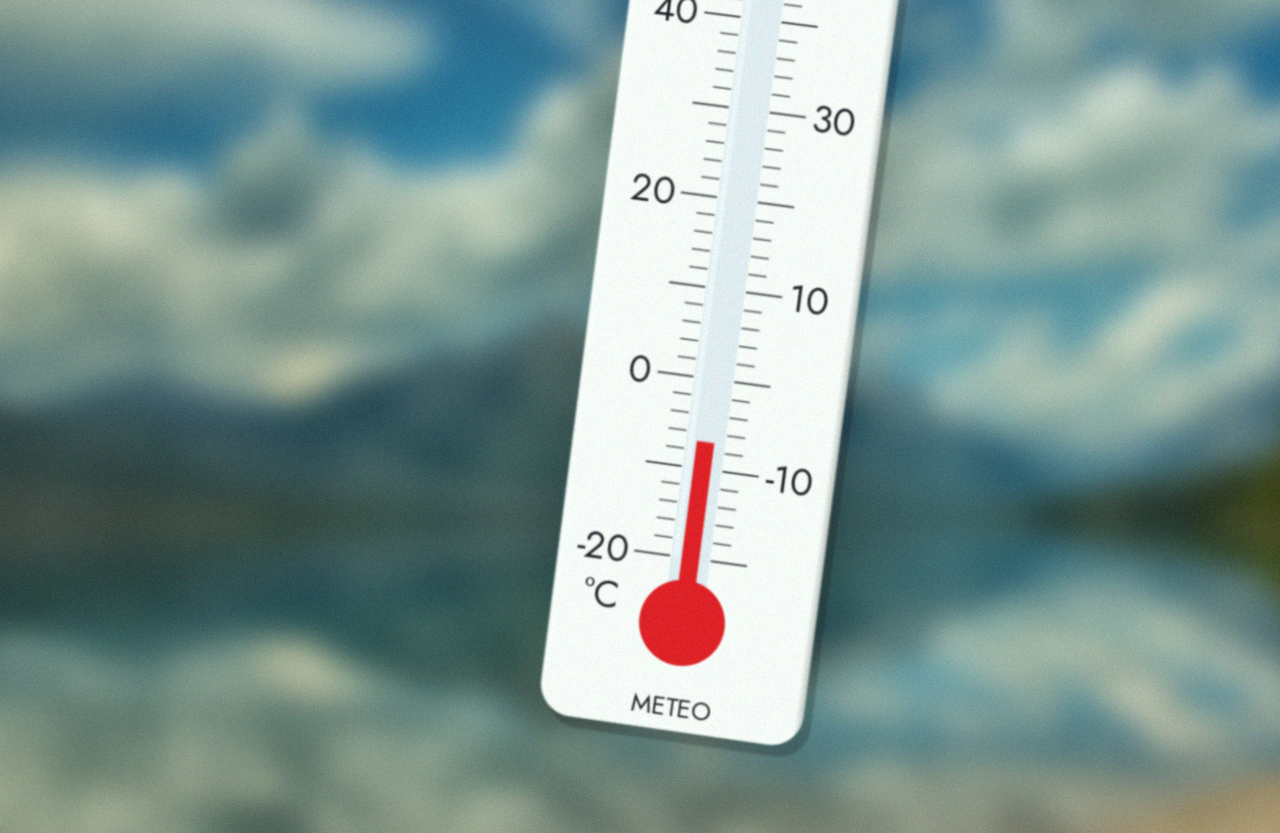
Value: -7 °C
